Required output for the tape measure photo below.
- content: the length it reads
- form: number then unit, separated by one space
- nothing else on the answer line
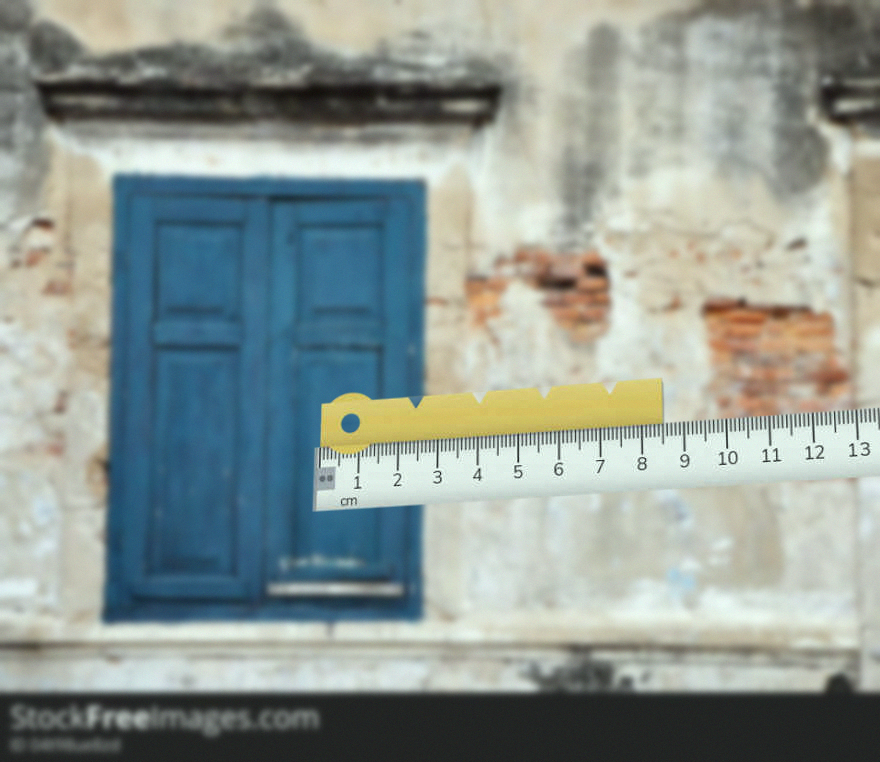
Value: 8.5 cm
